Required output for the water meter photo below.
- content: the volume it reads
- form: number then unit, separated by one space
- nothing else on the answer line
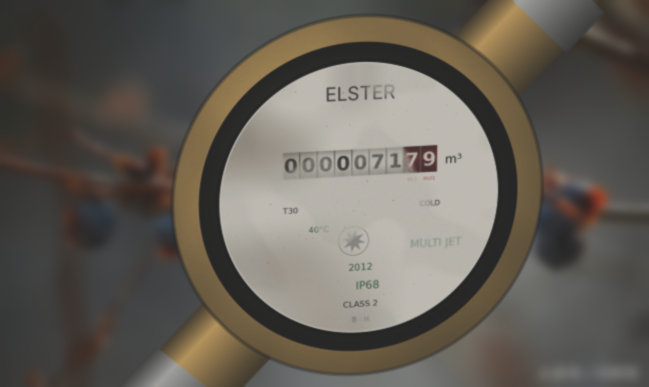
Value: 71.79 m³
